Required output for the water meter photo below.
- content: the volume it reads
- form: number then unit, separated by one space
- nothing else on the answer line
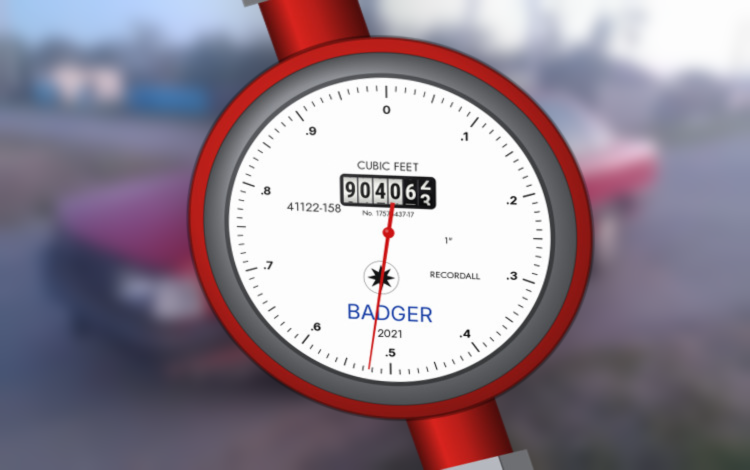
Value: 904062.52 ft³
